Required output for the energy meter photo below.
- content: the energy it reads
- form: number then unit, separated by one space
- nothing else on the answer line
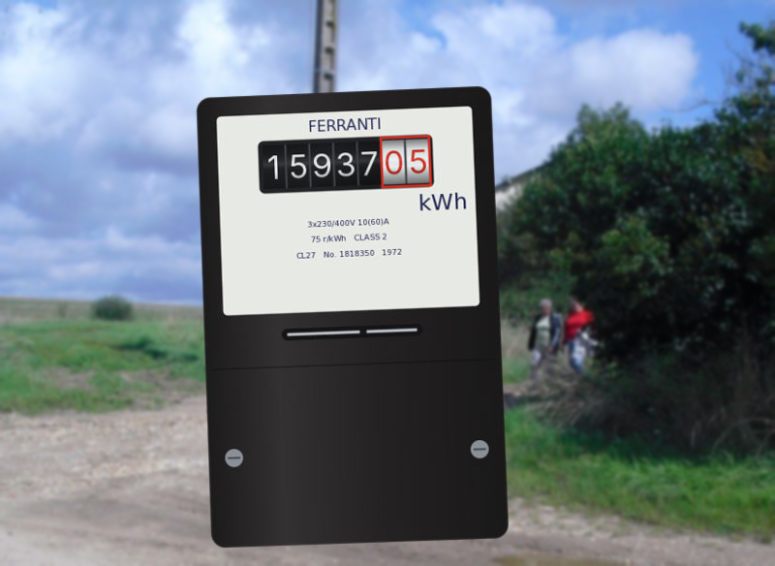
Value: 15937.05 kWh
